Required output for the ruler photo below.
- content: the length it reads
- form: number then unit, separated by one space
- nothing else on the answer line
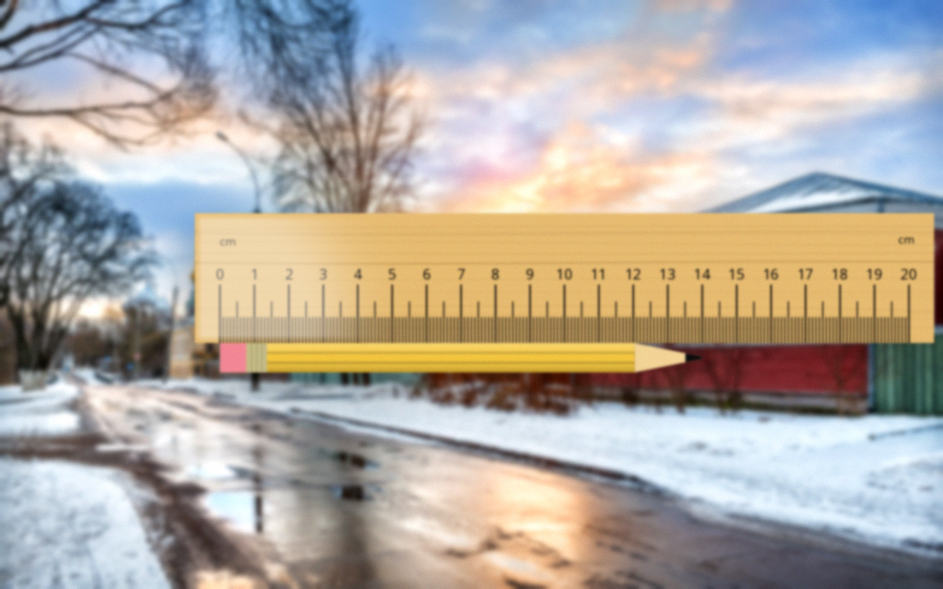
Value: 14 cm
